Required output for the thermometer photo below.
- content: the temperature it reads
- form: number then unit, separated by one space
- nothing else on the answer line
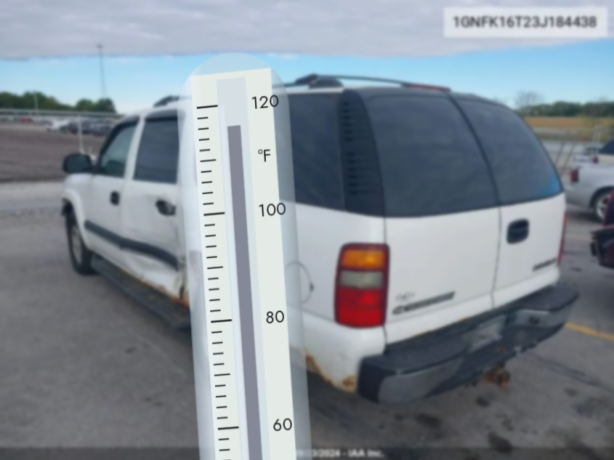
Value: 116 °F
